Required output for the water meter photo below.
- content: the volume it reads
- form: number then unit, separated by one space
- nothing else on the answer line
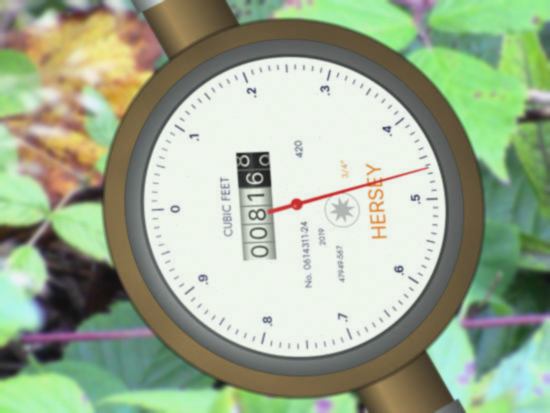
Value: 8168.46 ft³
